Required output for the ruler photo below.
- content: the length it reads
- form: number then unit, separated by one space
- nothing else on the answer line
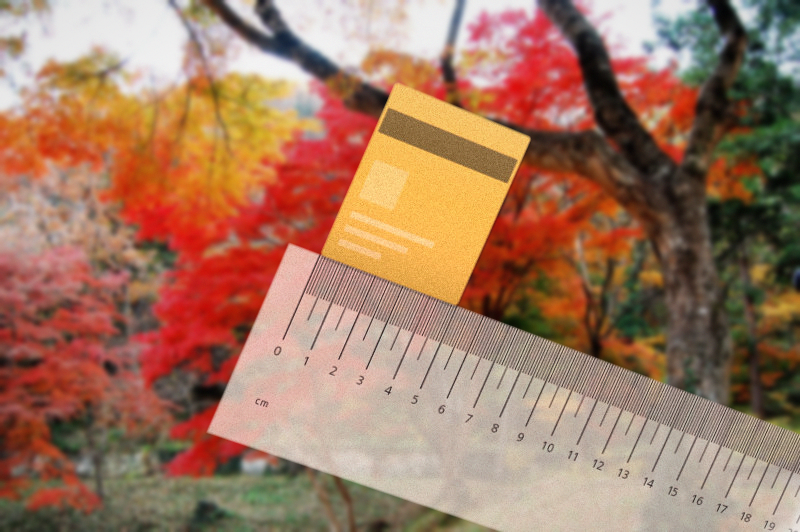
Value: 5 cm
